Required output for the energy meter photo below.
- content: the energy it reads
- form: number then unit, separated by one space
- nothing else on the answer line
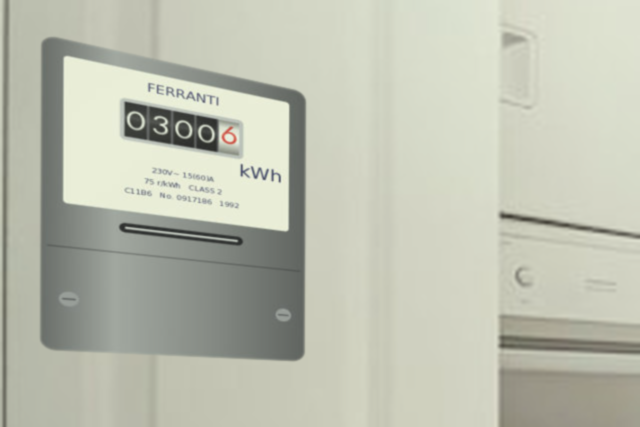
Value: 300.6 kWh
